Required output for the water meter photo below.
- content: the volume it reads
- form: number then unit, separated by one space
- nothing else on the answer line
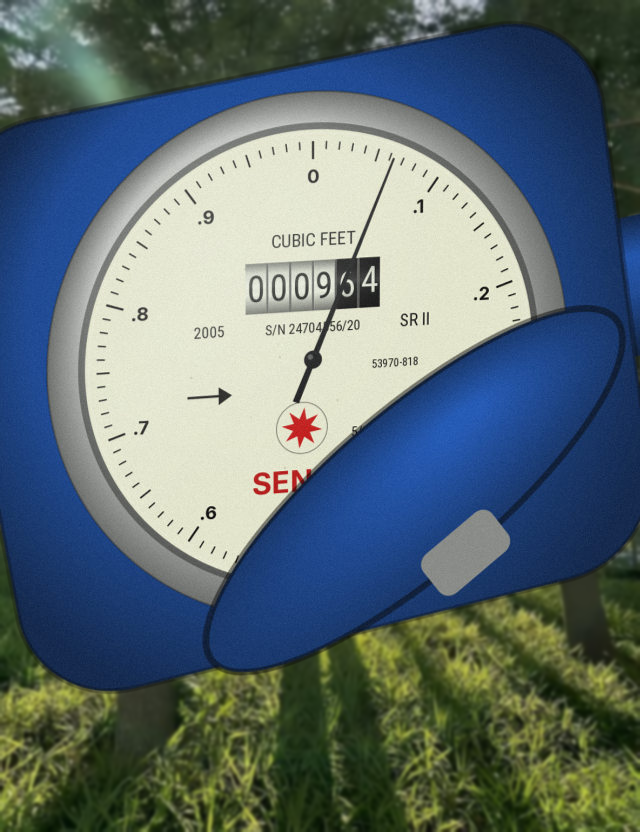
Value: 964.06 ft³
